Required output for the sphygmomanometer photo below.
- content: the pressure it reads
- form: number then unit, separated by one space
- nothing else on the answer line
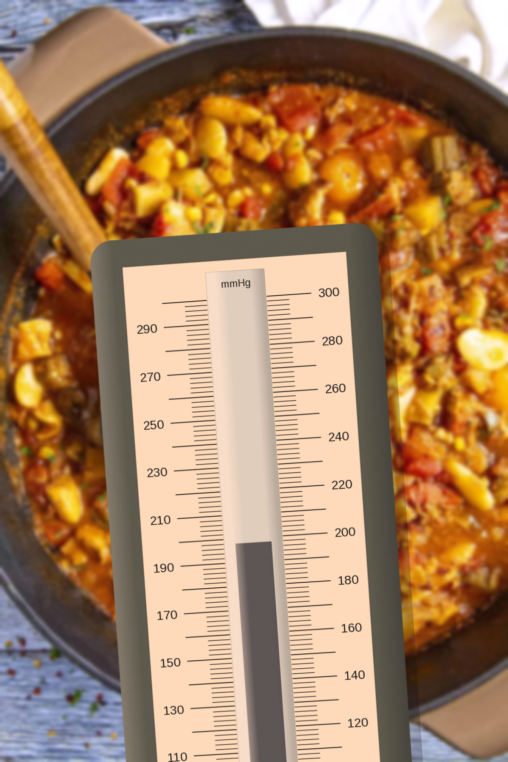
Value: 198 mmHg
